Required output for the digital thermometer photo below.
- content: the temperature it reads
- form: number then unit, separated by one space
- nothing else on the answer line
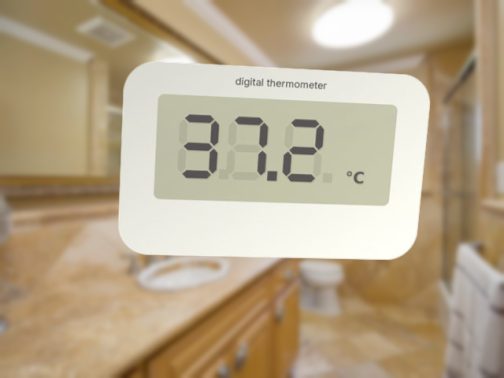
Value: 37.2 °C
